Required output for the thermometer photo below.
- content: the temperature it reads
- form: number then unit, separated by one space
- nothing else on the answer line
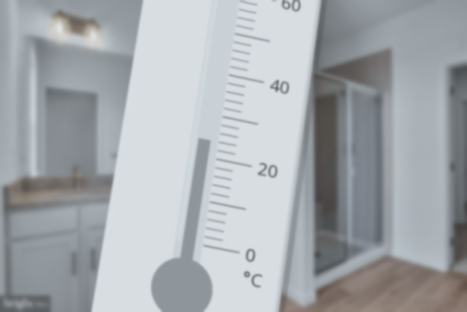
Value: 24 °C
